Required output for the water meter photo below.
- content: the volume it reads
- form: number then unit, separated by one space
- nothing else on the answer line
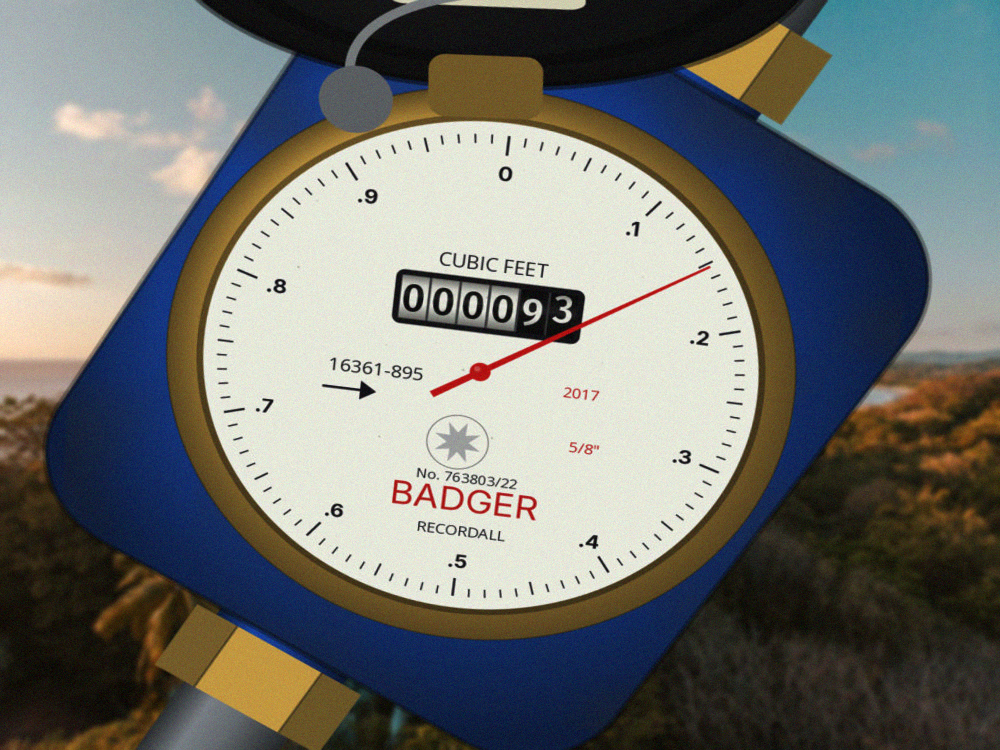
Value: 93.15 ft³
